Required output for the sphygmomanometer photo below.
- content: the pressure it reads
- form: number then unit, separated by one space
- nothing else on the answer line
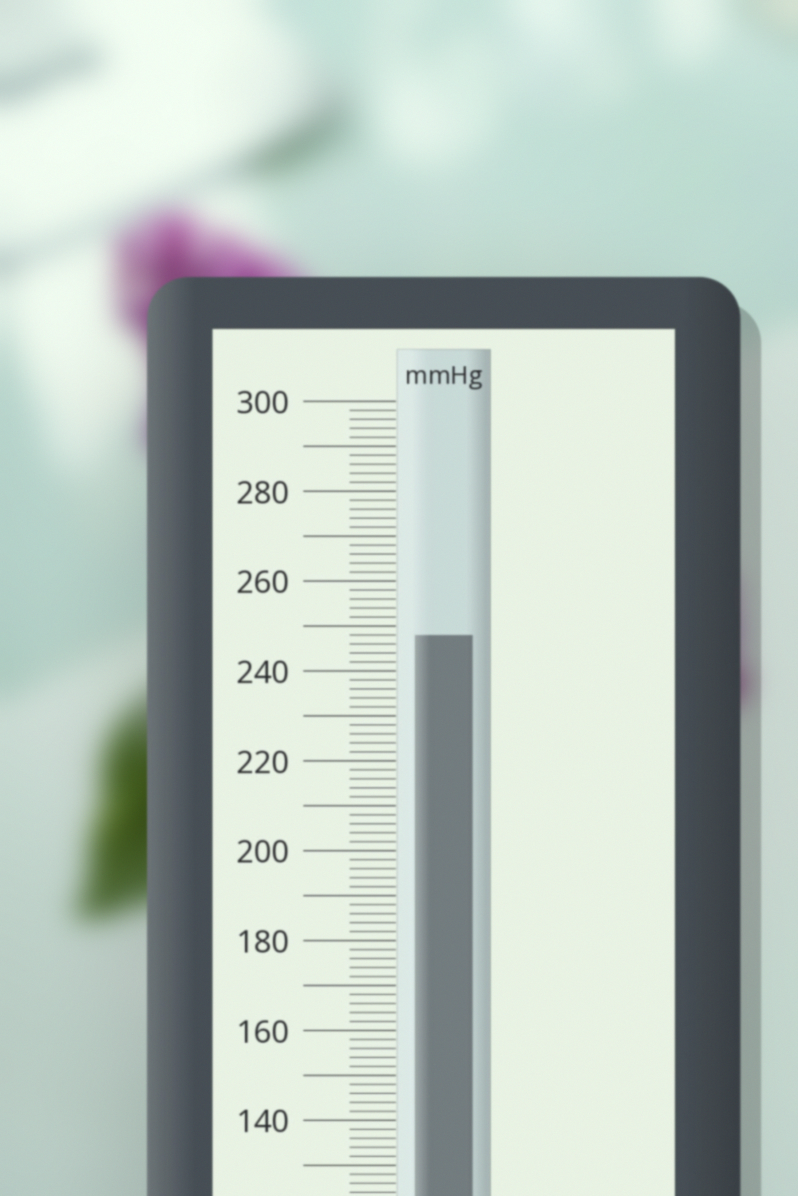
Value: 248 mmHg
